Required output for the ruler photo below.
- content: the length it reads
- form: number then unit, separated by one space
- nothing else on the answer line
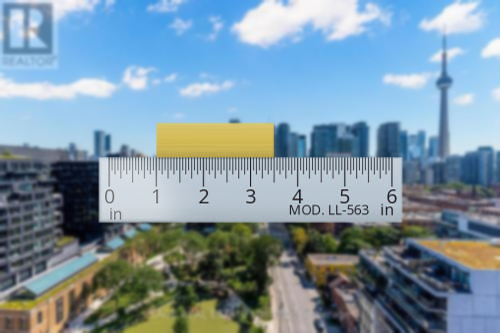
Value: 2.5 in
